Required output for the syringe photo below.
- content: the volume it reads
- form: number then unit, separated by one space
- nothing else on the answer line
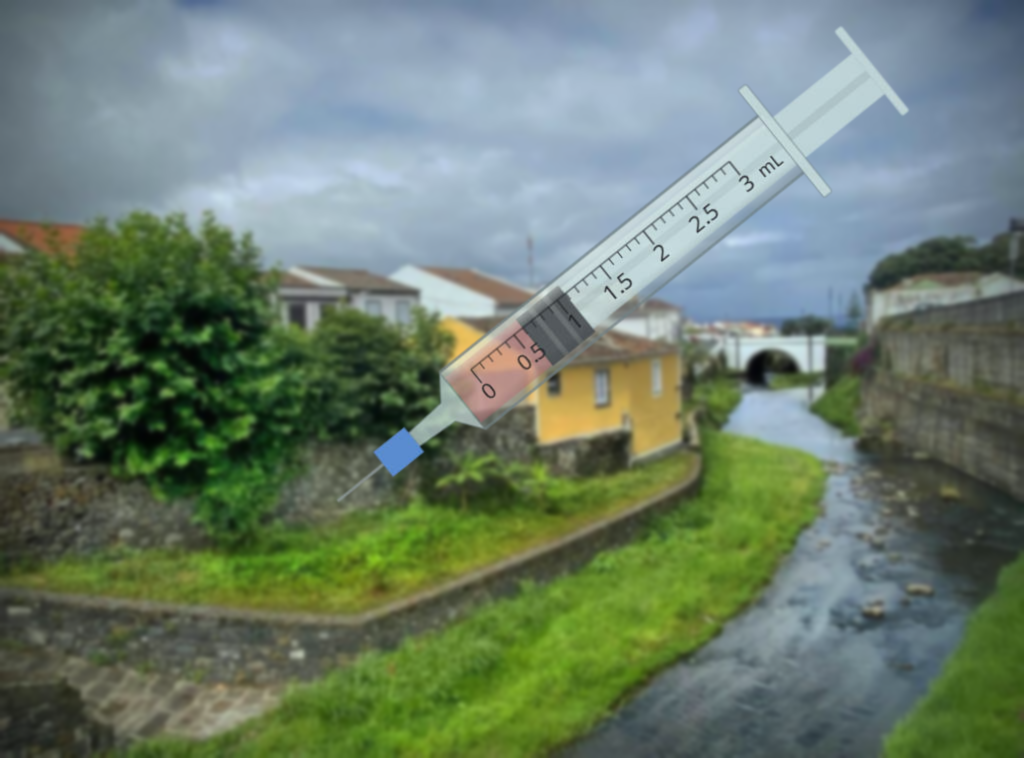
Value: 0.6 mL
